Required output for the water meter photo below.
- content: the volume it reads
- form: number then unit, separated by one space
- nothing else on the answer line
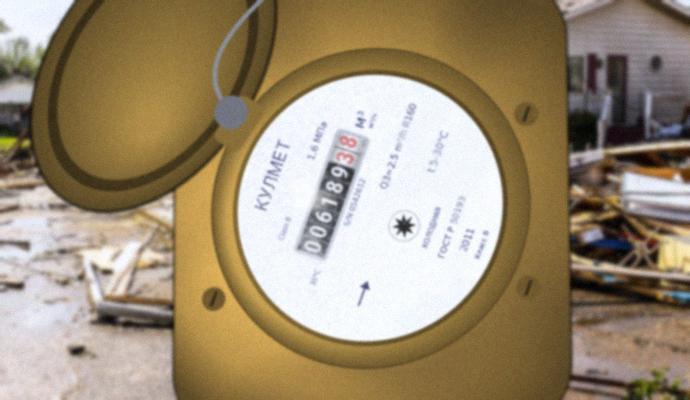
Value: 6189.38 m³
